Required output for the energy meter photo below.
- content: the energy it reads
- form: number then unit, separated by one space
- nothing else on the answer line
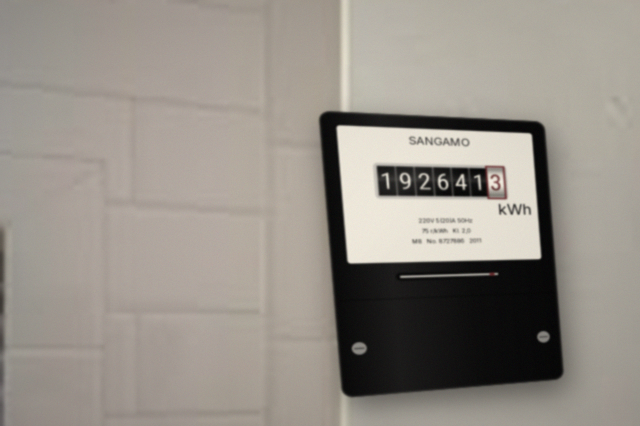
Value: 192641.3 kWh
